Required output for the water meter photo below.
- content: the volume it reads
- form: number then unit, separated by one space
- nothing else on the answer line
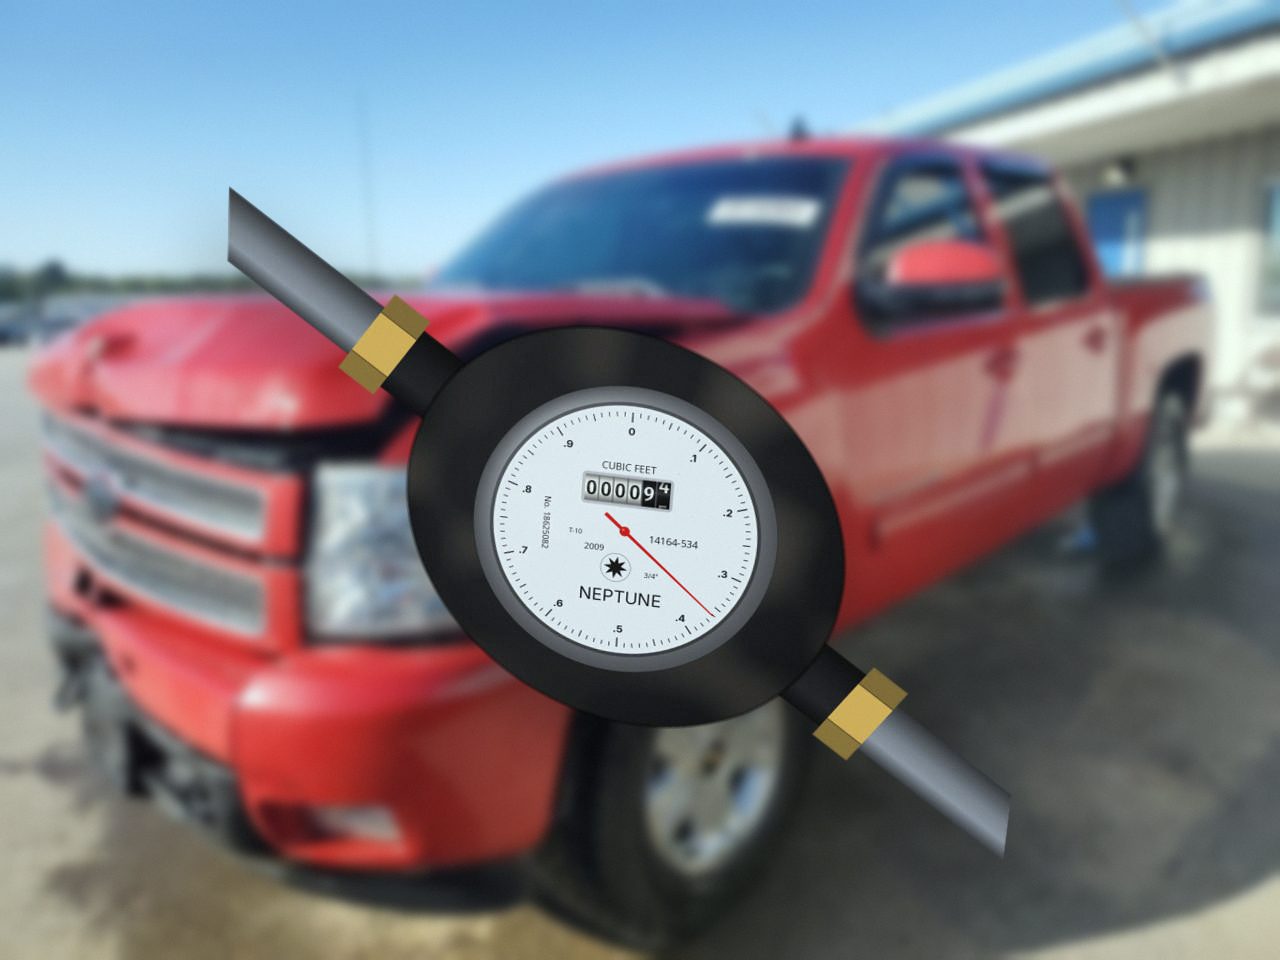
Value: 94.36 ft³
